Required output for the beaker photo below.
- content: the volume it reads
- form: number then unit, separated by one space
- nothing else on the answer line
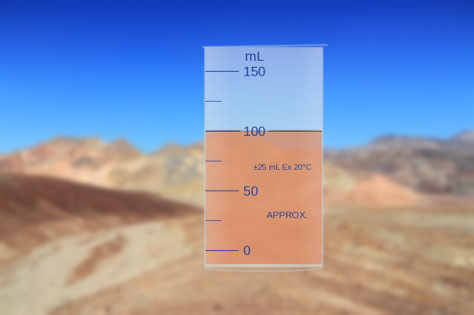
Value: 100 mL
